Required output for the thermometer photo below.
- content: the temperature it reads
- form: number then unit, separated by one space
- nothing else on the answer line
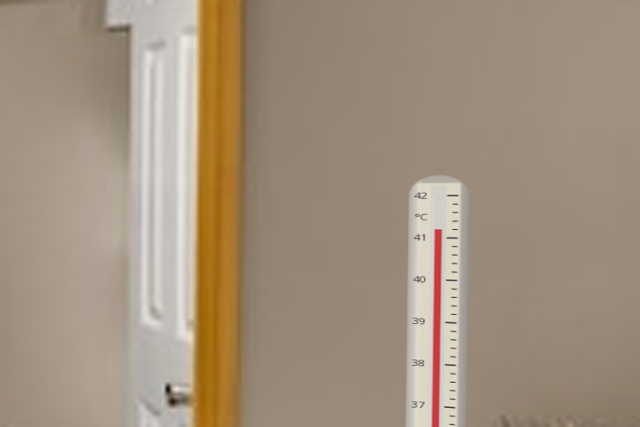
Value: 41.2 °C
